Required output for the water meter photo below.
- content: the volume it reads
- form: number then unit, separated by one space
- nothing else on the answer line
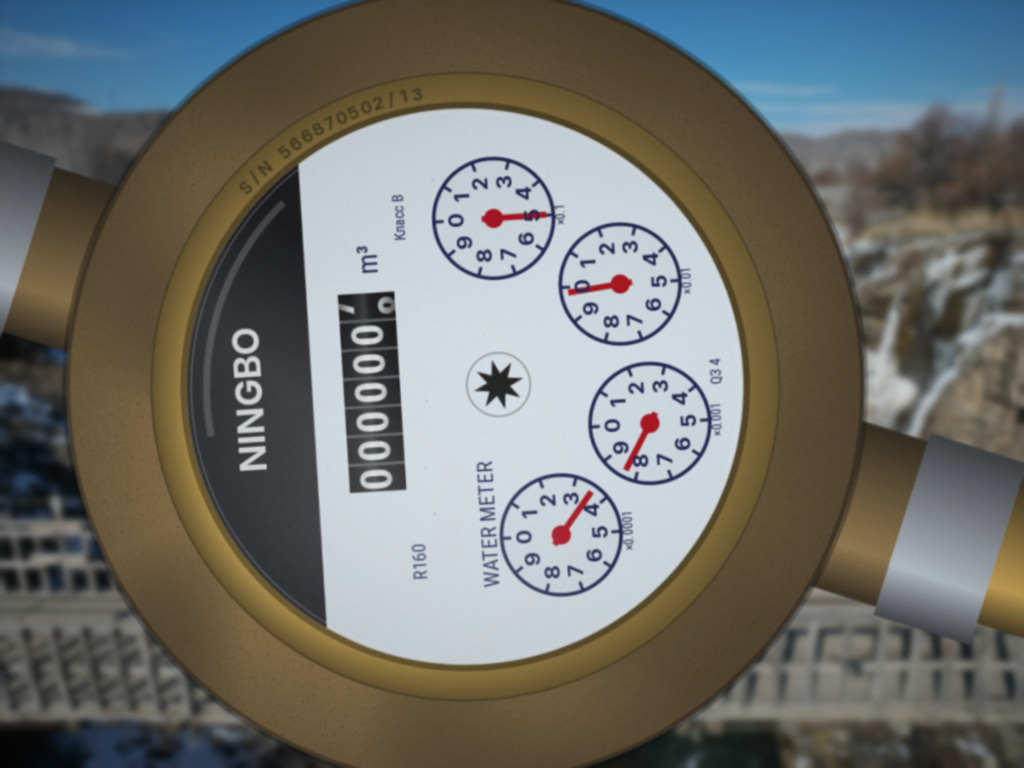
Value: 7.4983 m³
